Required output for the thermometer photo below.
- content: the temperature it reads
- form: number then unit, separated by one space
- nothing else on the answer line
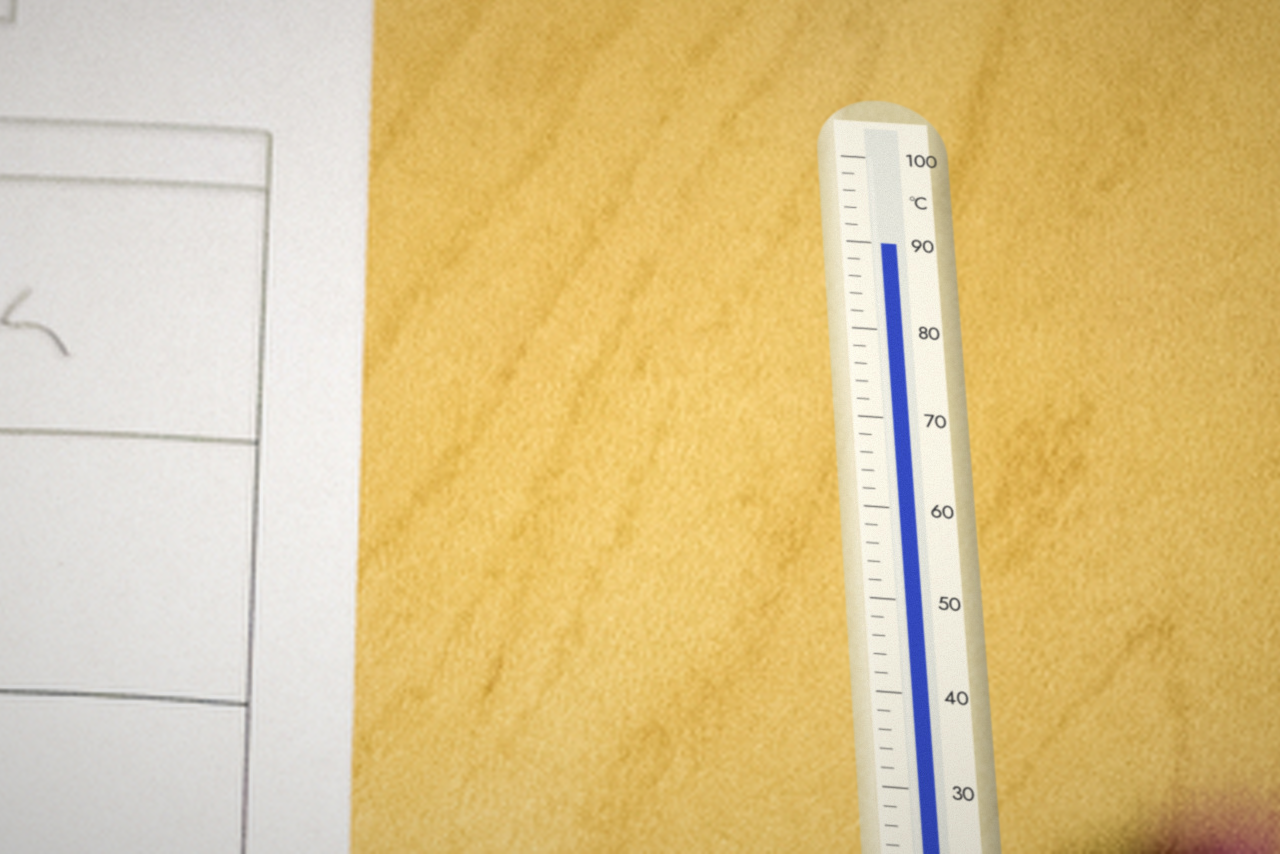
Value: 90 °C
